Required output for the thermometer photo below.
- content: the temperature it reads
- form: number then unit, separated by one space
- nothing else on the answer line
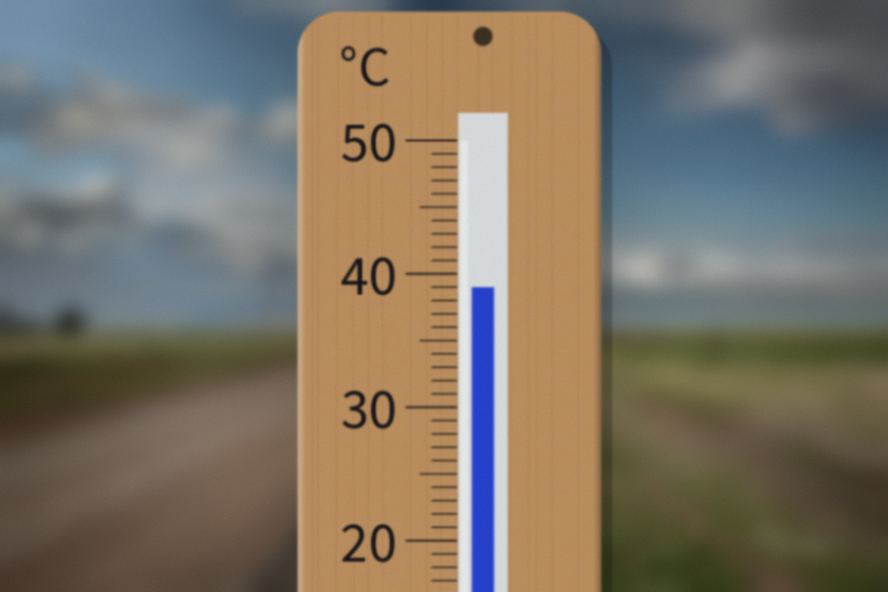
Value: 39 °C
